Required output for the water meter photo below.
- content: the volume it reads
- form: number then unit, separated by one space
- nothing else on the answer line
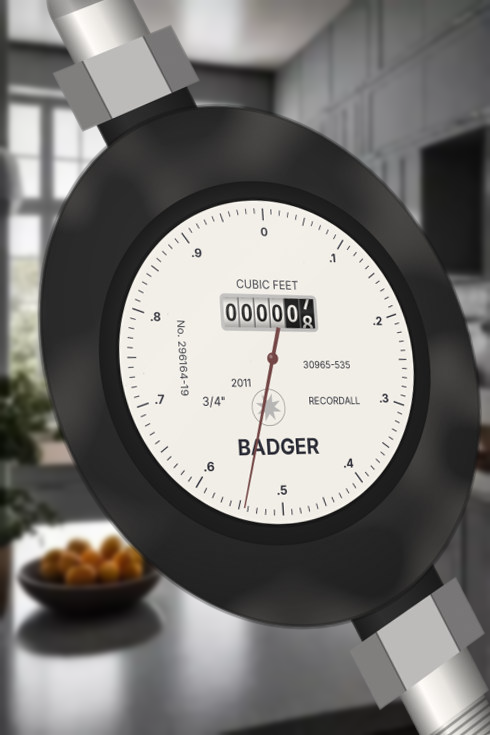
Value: 7.54 ft³
